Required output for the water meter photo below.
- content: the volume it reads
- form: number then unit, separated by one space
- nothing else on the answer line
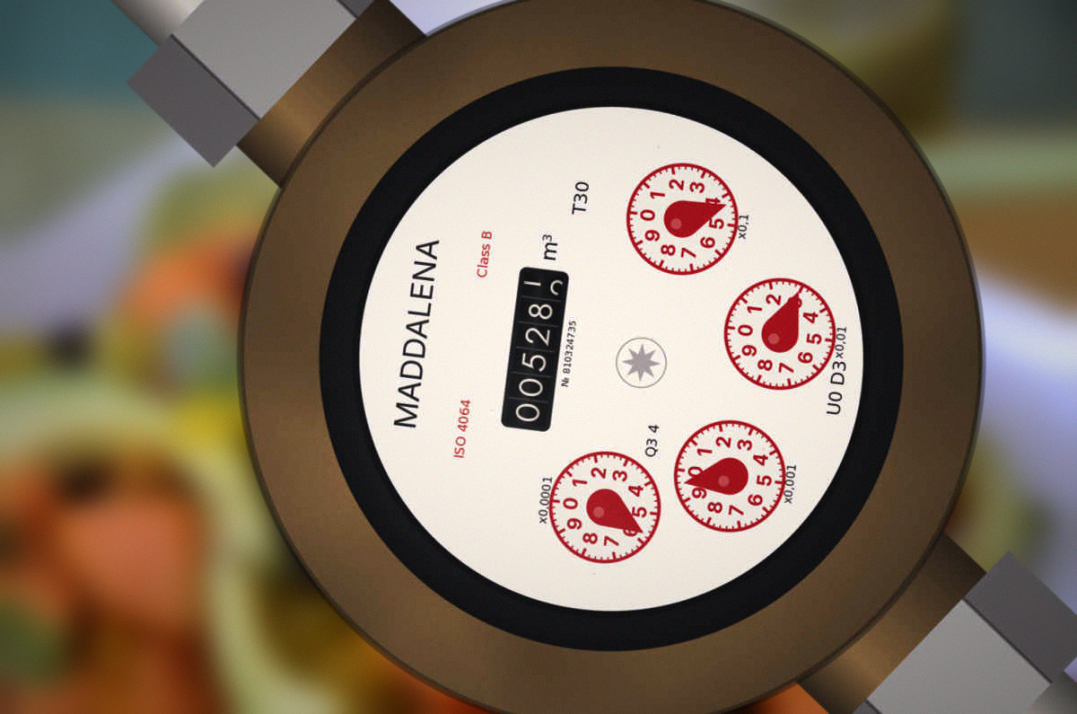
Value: 5281.4295 m³
